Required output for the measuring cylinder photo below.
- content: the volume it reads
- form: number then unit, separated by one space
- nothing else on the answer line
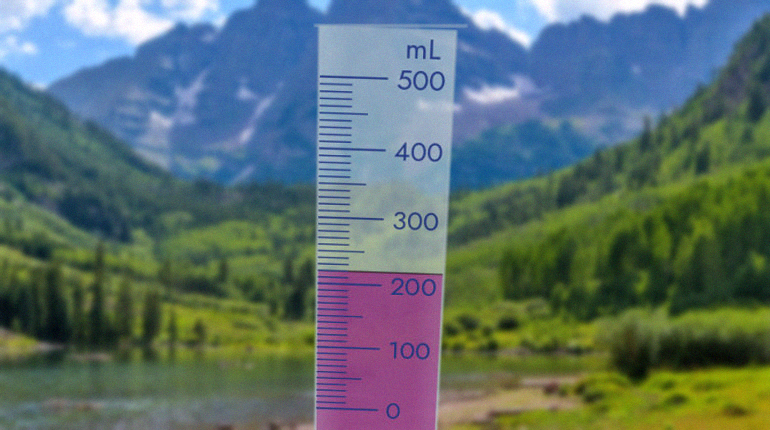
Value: 220 mL
